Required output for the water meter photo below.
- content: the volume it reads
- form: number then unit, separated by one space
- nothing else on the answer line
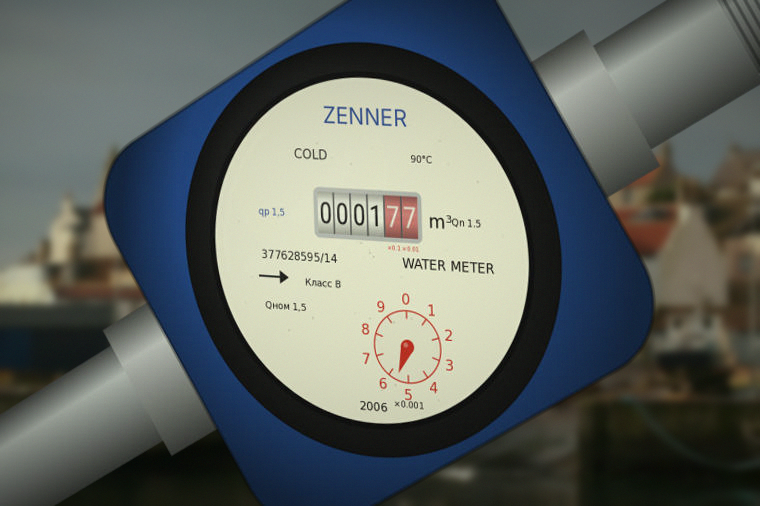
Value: 1.775 m³
